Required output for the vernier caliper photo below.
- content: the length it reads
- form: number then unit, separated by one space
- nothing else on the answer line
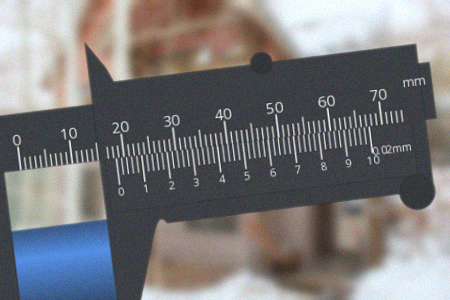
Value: 18.5 mm
